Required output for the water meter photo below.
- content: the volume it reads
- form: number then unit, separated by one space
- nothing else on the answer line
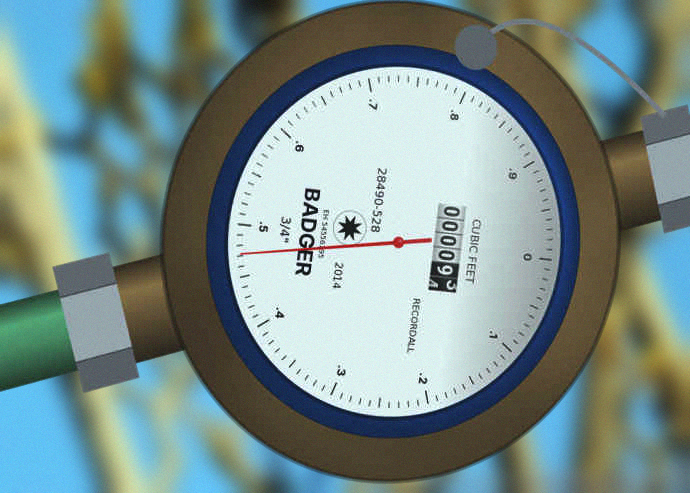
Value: 93.47 ft³
